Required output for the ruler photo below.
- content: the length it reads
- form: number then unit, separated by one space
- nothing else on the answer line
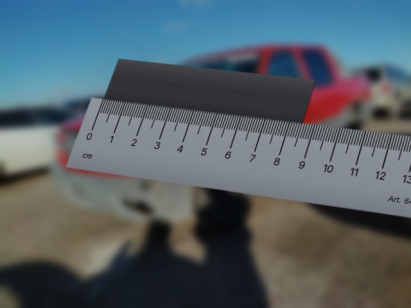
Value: 8.5 cm
